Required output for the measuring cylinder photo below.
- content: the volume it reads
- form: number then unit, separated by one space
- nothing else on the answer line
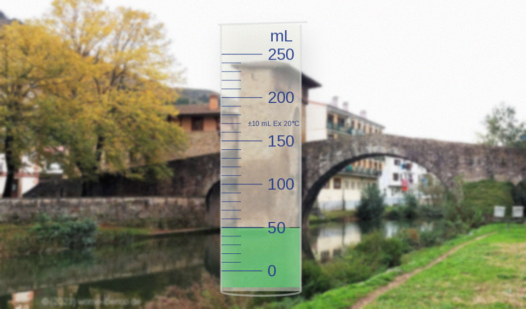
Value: 50 mL
